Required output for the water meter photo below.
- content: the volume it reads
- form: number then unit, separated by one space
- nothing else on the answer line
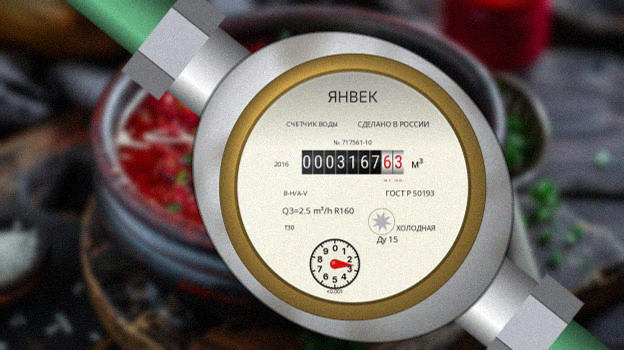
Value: 3167.632 m³
